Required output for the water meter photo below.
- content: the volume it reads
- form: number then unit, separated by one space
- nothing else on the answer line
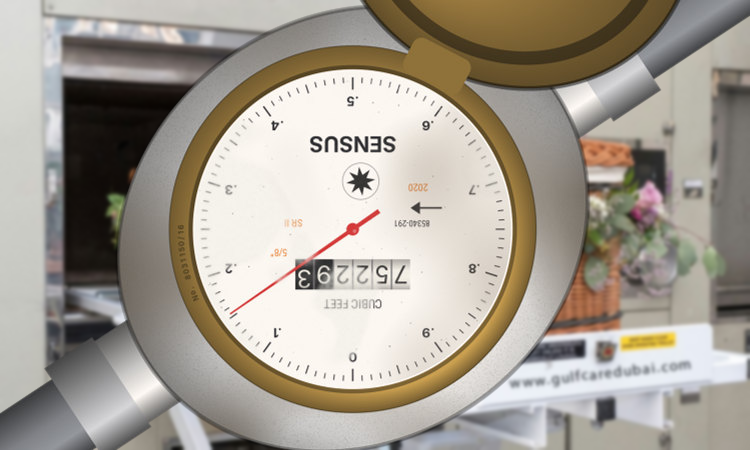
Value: 752293.15 ft³
